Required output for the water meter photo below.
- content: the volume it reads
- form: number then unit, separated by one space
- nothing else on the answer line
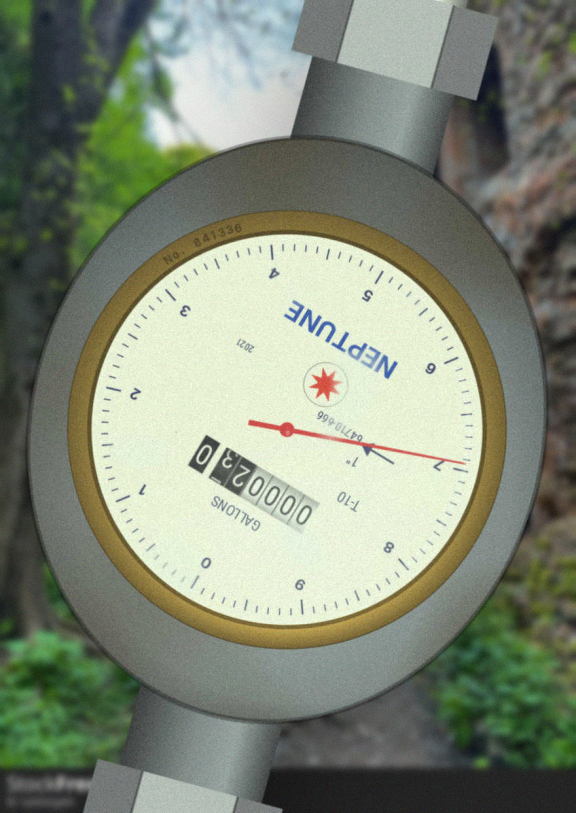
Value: 226.9 gal
